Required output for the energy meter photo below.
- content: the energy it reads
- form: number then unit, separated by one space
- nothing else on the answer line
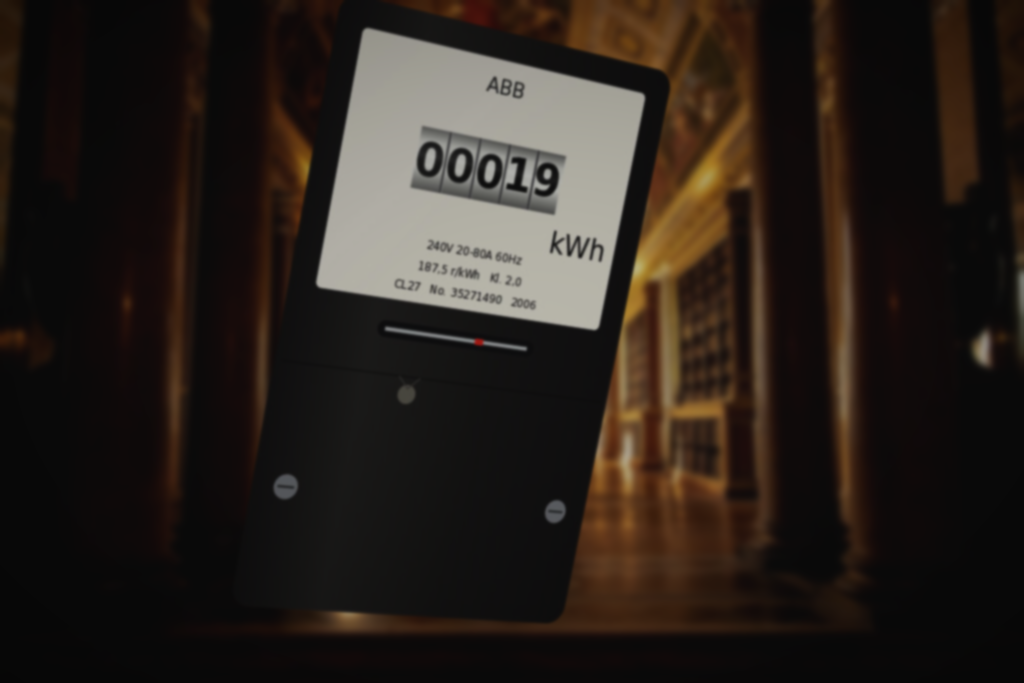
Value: 19 kWh
